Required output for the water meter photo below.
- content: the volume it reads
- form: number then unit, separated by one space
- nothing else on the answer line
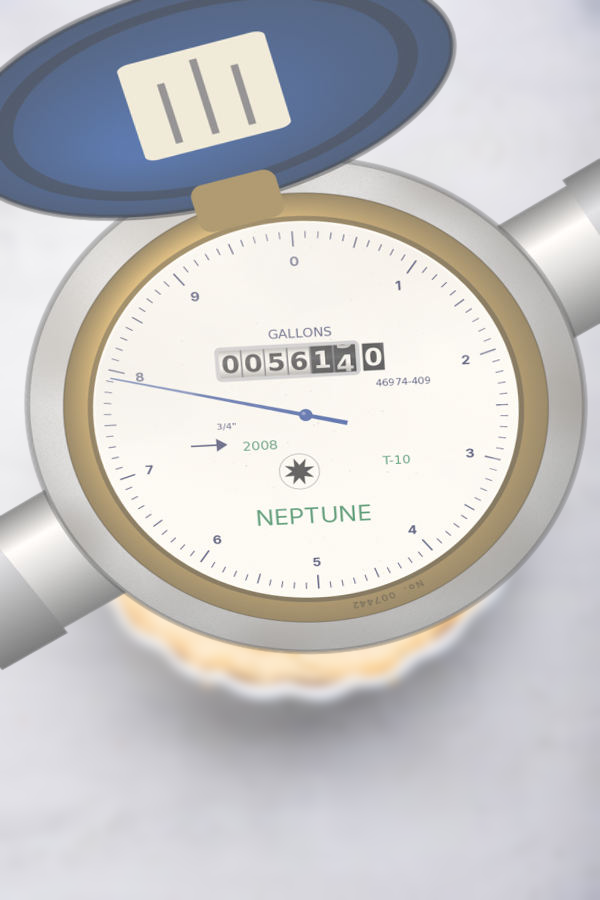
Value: 56137.9 gal
